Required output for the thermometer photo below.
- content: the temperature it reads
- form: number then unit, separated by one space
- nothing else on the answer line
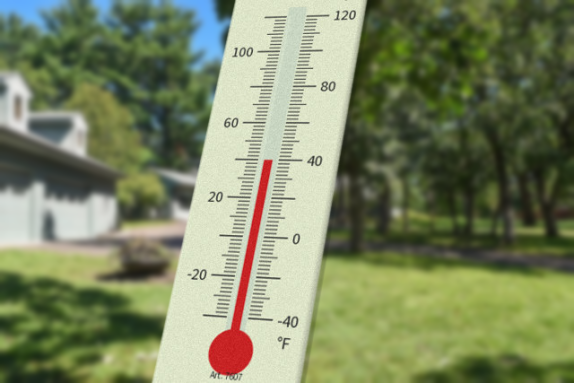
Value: 40 °F
